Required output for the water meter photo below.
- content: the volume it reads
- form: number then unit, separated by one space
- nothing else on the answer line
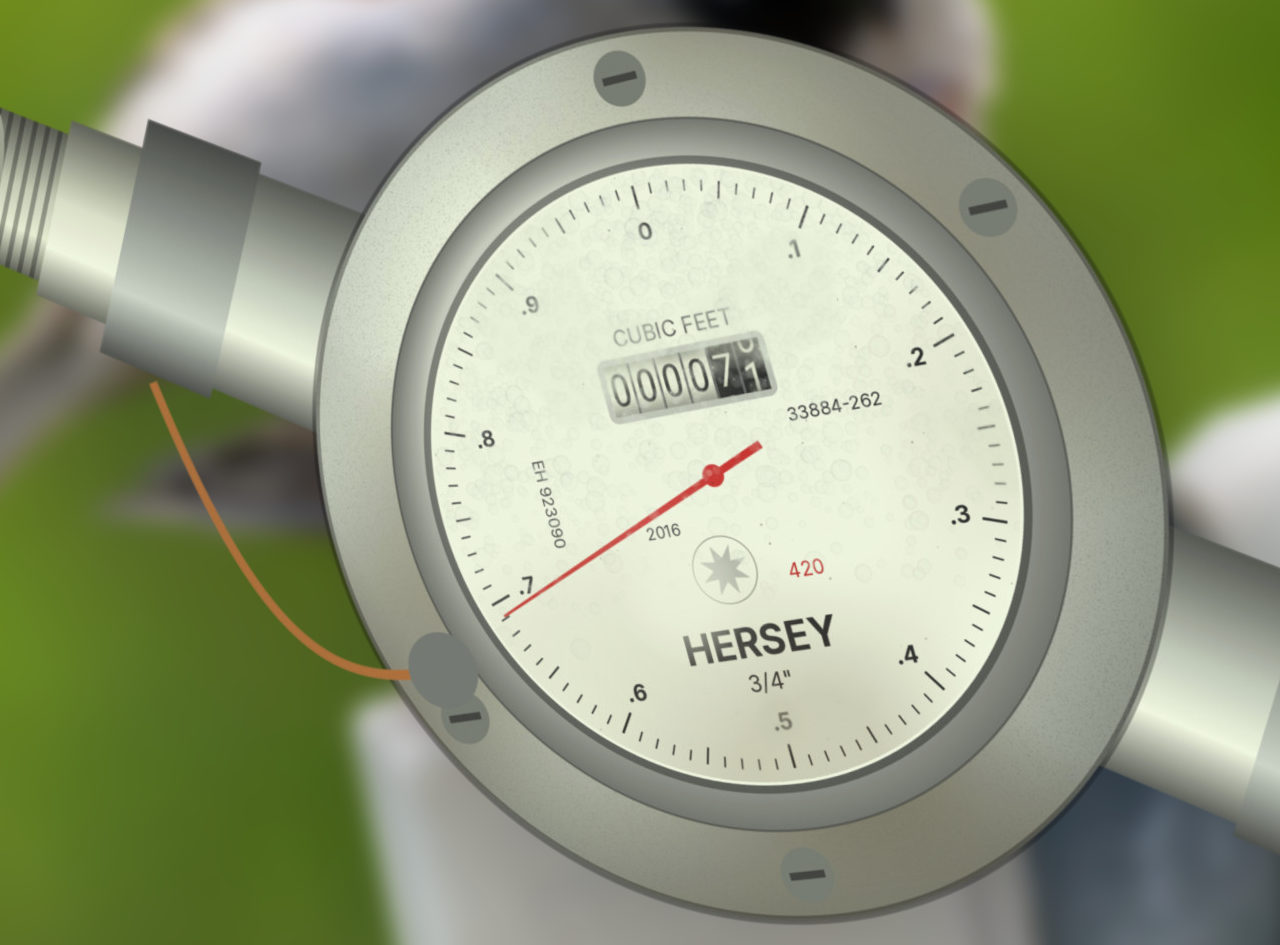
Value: 70.69 ft³
